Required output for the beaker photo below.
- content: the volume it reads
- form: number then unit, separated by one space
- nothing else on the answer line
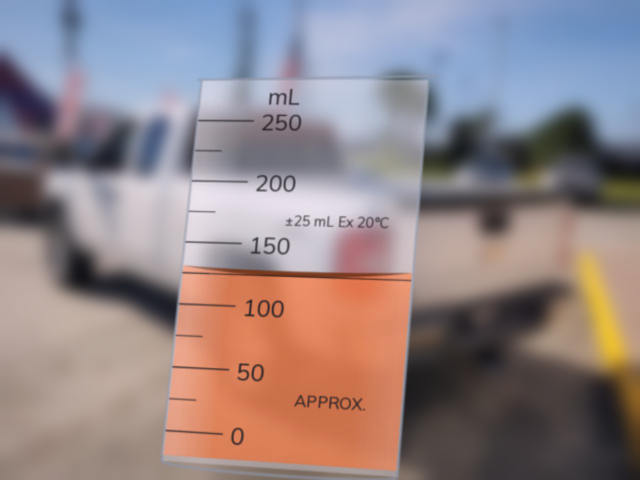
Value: 125 mL
